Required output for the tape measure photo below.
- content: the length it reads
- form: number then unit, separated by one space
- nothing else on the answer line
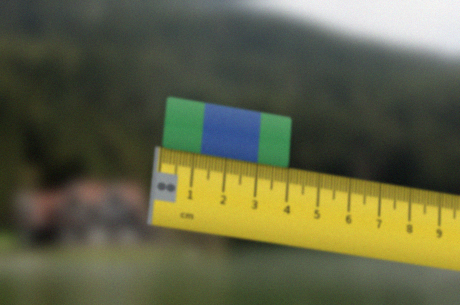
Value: 4 cm
